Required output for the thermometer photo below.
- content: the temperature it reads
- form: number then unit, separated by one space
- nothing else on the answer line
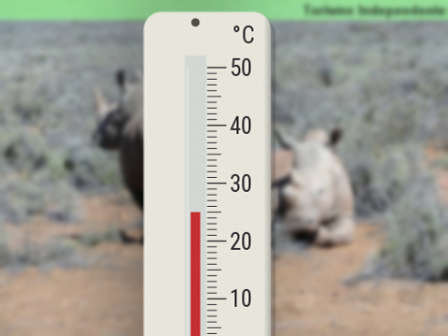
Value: 25 °C
